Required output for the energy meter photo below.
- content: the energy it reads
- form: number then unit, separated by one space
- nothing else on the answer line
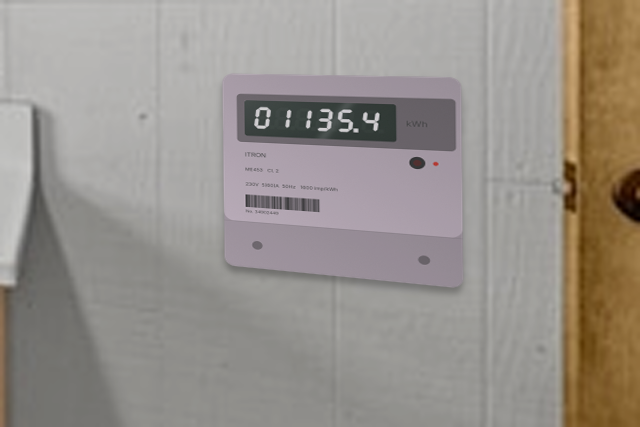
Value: 1135.4 kWh
